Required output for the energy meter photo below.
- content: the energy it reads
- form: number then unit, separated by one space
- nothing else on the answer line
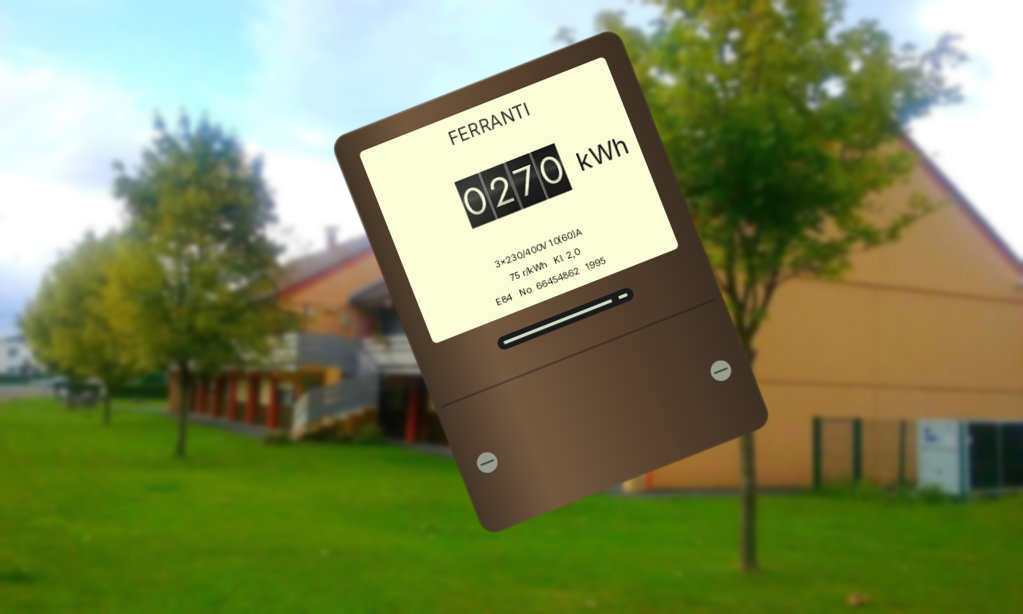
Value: 270 kWh
